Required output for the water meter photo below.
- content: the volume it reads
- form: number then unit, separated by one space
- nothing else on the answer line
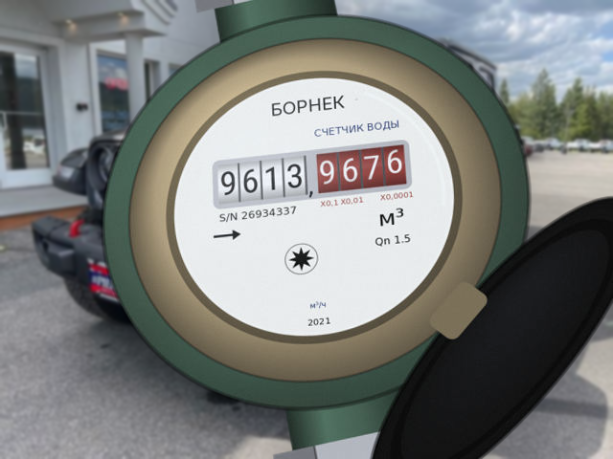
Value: 9613.9676 m³
